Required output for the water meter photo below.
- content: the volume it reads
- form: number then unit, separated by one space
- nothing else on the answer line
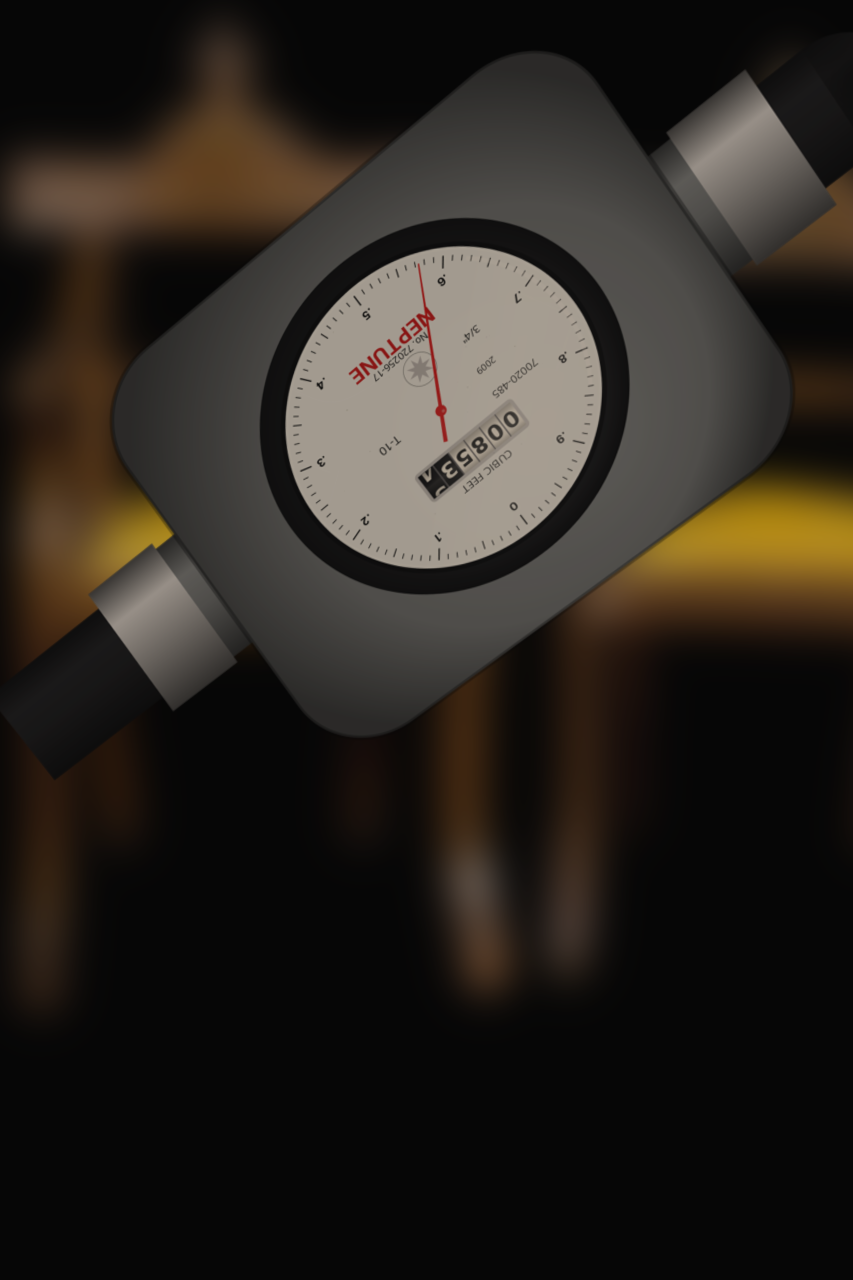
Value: 8533.57 ft³
